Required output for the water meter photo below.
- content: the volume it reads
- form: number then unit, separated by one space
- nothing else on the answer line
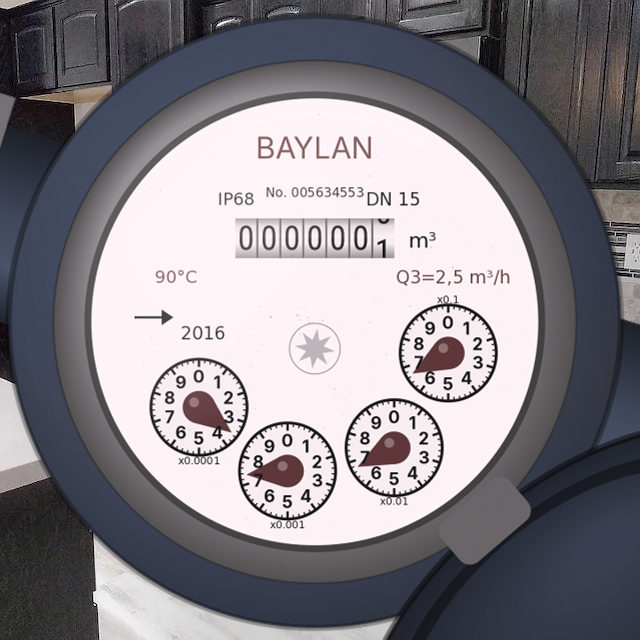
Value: 0.6673 m³
